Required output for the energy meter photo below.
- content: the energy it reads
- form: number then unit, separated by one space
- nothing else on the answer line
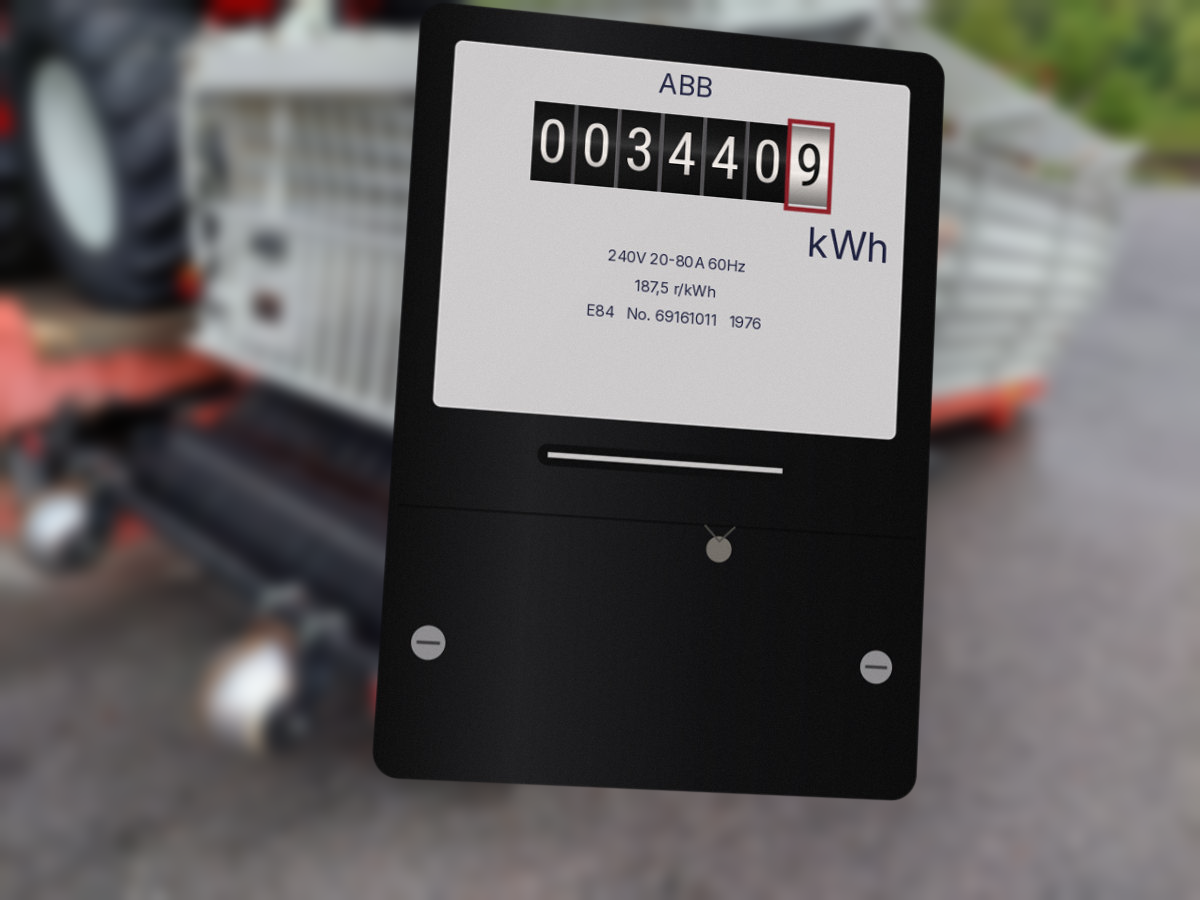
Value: 3440.9 kWh
